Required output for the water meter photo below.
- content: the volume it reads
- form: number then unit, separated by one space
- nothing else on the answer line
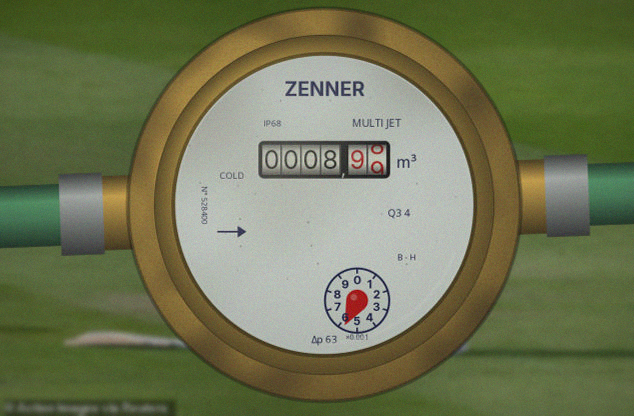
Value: 8.985 m³
